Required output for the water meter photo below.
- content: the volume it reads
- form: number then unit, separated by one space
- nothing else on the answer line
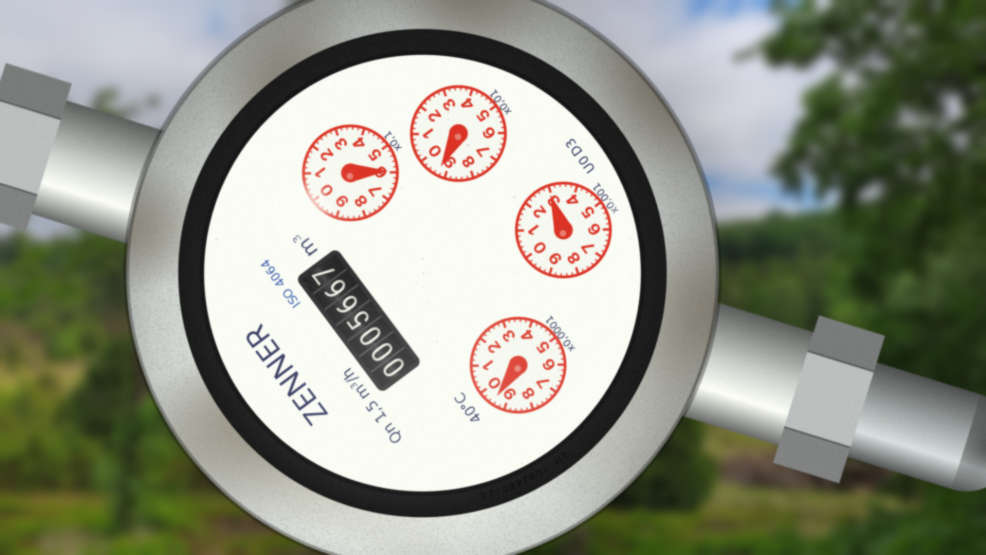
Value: 5667.5929 m³
